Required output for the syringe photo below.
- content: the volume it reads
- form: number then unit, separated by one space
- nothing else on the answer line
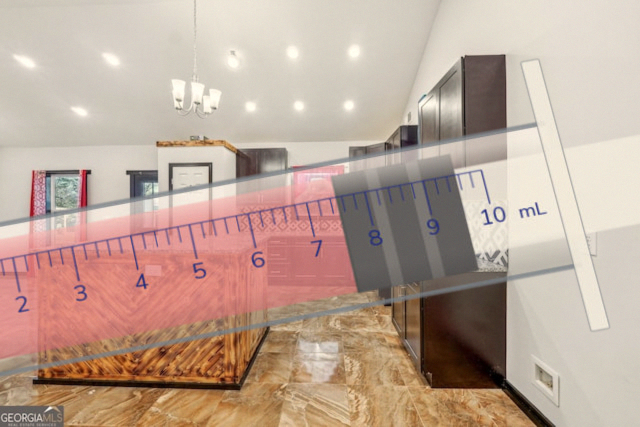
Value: 7.5 mL
